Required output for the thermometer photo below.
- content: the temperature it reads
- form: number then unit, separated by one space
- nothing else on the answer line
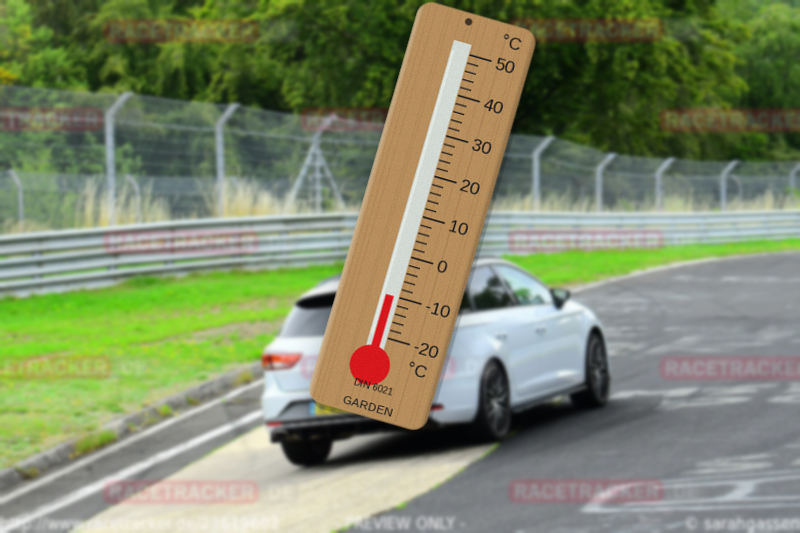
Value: -10 °C
